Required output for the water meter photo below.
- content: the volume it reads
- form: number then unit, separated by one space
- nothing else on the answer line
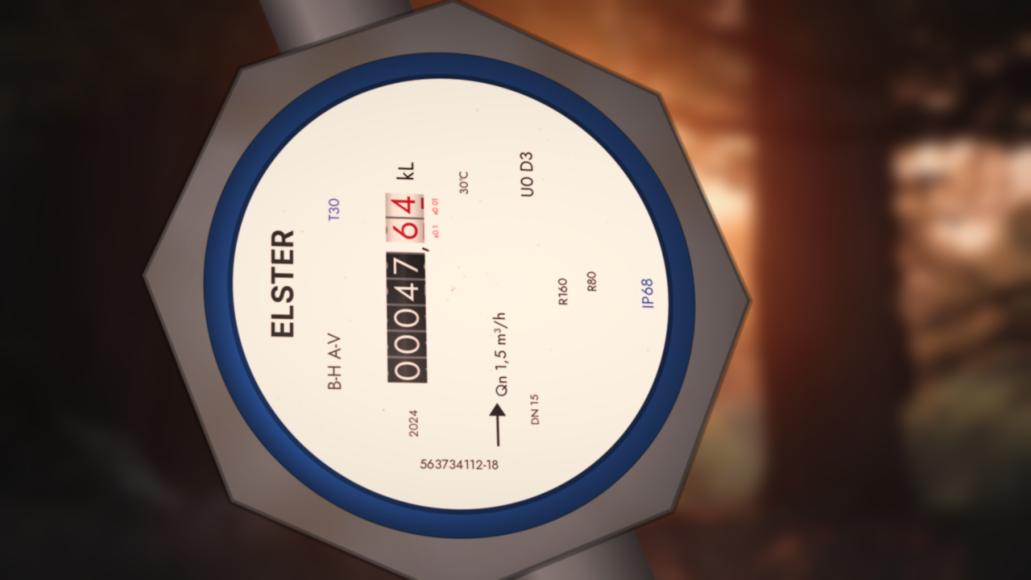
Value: 47.64 kL
